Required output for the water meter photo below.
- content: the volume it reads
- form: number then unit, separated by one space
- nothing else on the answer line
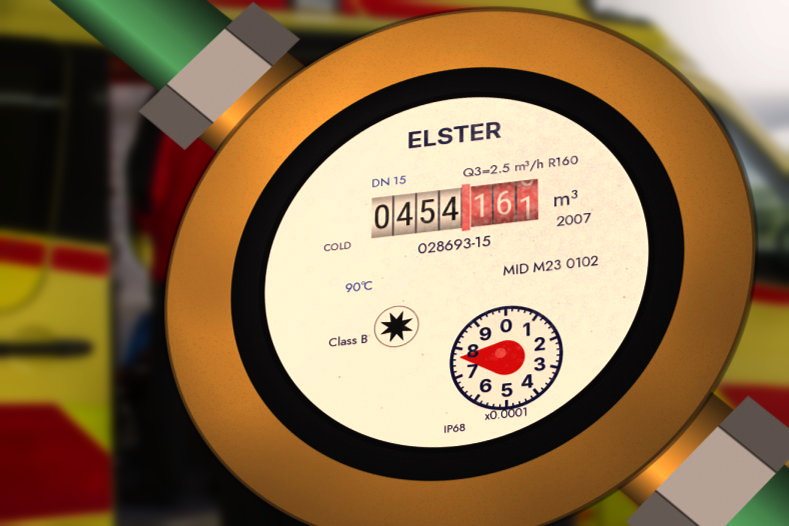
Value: 454.1607 m³
